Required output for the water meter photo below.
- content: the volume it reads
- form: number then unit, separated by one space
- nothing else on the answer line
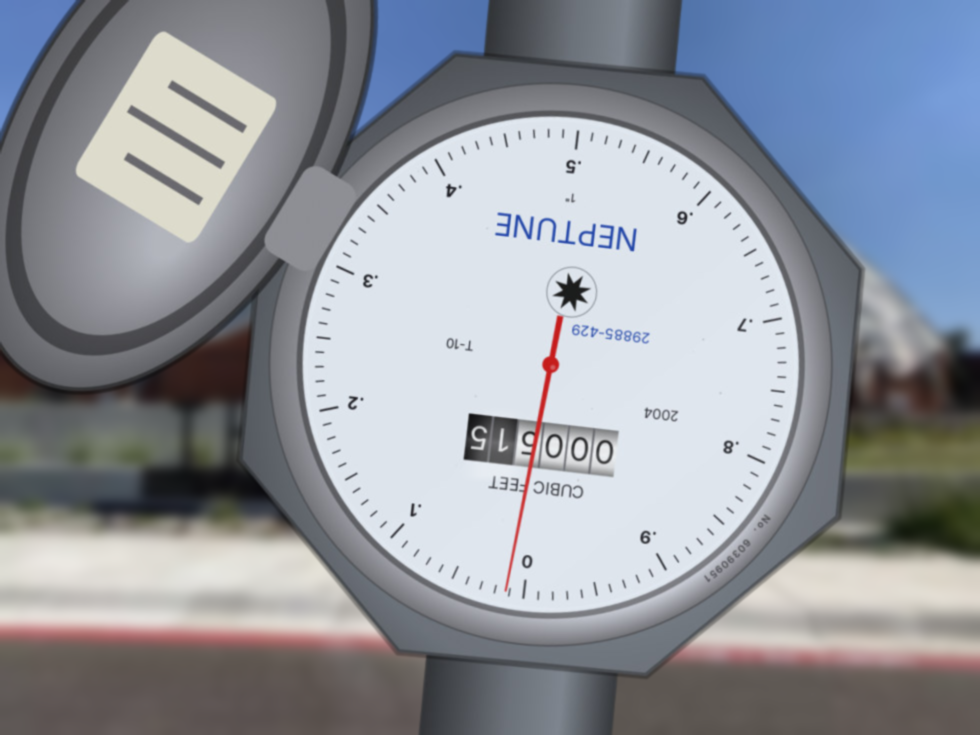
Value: 515.01 ft³
